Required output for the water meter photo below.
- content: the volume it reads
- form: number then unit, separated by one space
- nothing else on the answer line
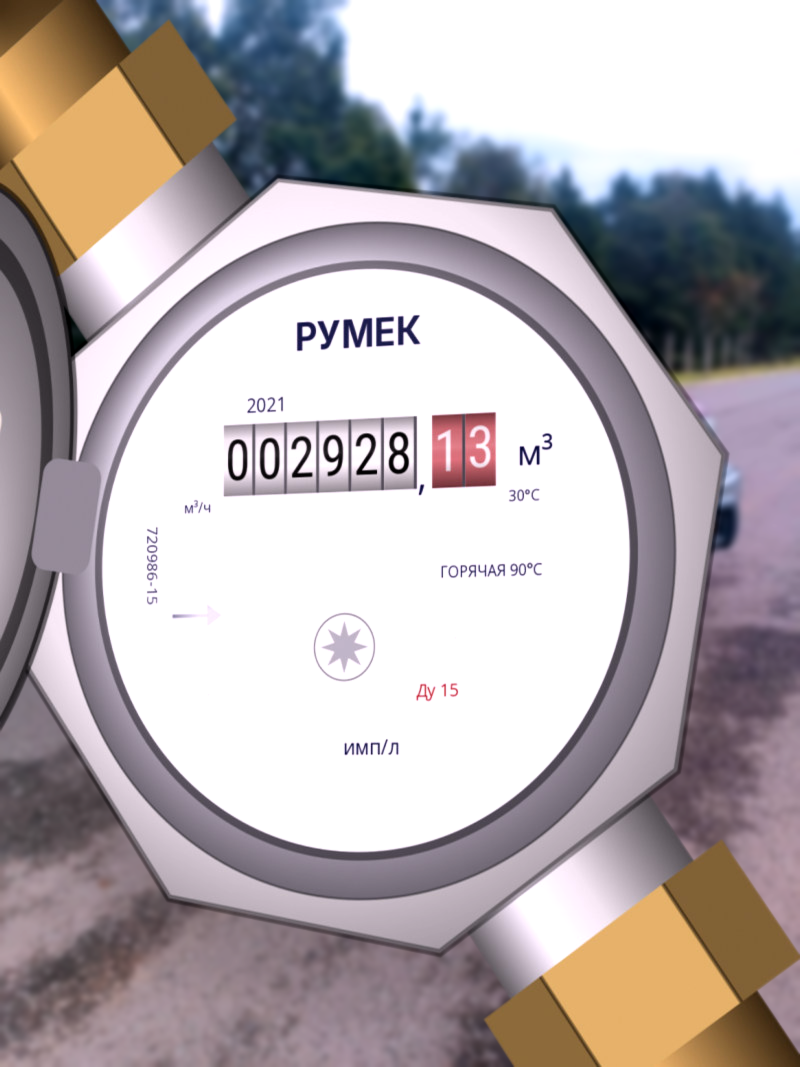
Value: 2928.13 m³
